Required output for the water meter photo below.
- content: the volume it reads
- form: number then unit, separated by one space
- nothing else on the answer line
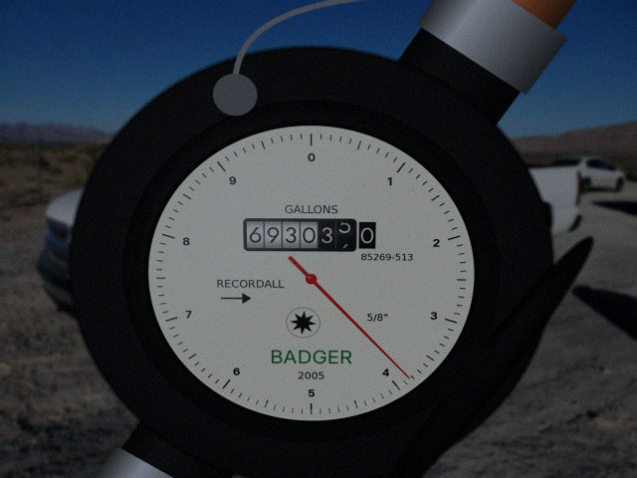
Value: 6930353.8 gal
